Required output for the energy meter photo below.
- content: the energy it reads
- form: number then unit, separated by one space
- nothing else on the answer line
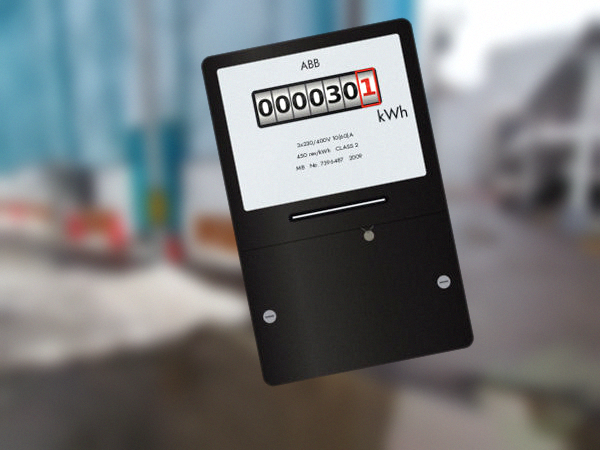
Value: 30.1 kWh
